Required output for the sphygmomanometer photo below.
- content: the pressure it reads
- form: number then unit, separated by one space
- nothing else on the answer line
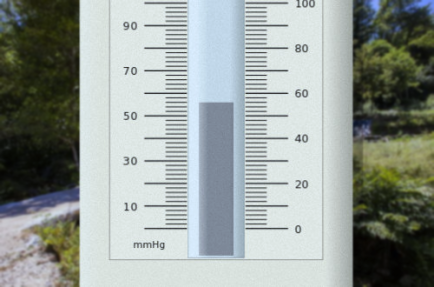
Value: 56 mmHg
